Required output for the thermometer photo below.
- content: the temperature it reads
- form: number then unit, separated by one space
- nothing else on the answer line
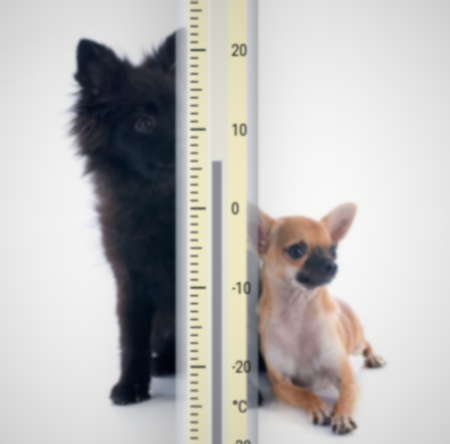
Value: 6 °C
